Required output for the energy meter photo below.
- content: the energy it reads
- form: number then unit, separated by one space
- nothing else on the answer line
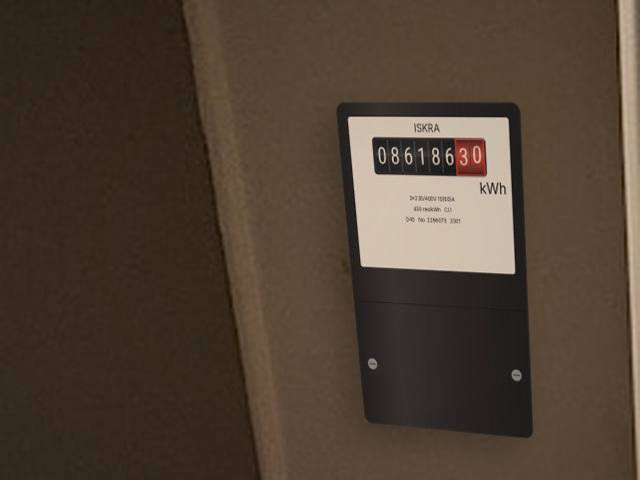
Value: 86186.30 kWh
